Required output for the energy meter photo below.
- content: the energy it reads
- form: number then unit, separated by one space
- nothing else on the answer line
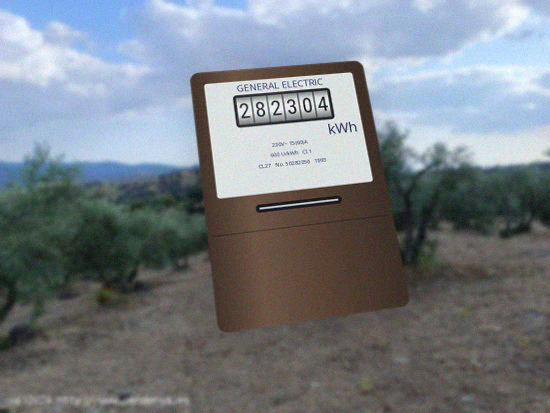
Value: 282304 kWh
